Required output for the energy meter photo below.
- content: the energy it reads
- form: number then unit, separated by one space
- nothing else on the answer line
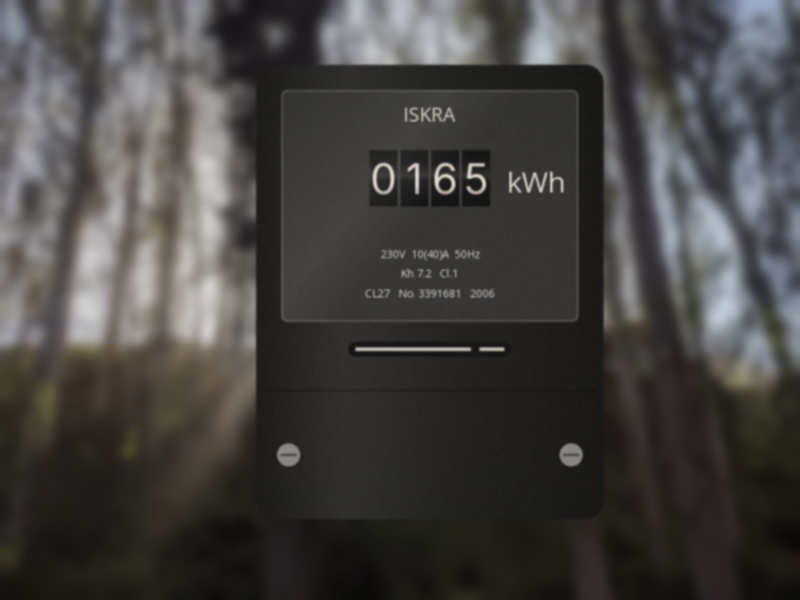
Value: 165 kWh
